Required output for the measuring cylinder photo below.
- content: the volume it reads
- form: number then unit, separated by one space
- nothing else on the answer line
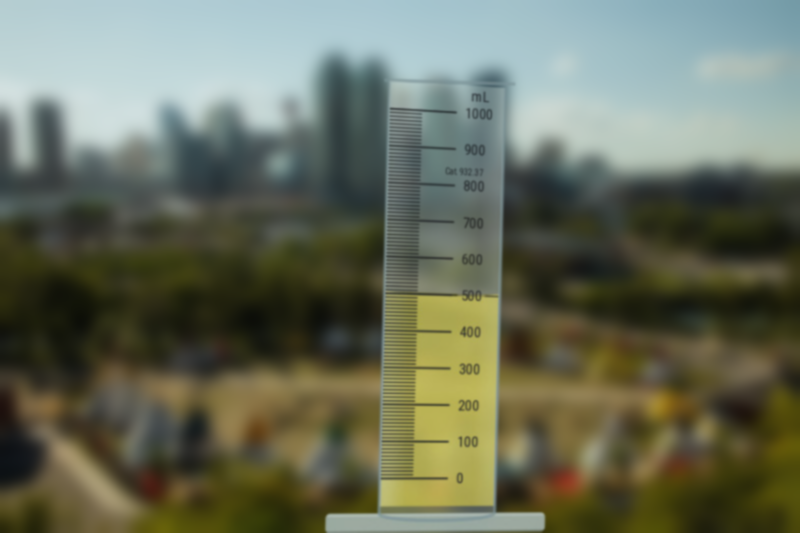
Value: 500 mL
